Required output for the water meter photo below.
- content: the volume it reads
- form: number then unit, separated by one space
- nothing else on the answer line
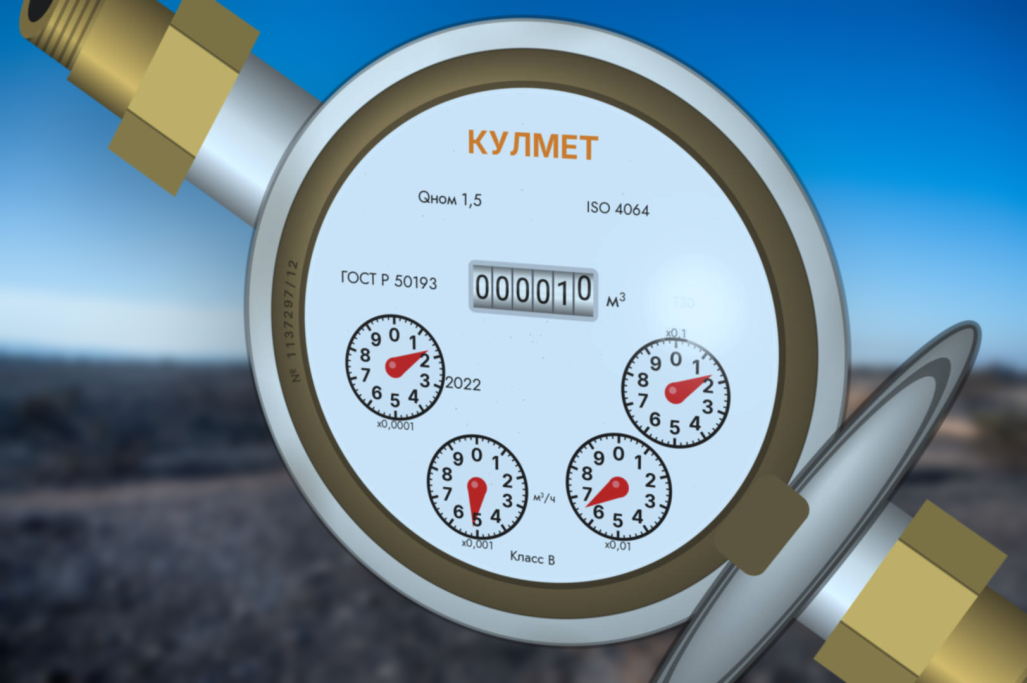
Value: 10.1651 m³
